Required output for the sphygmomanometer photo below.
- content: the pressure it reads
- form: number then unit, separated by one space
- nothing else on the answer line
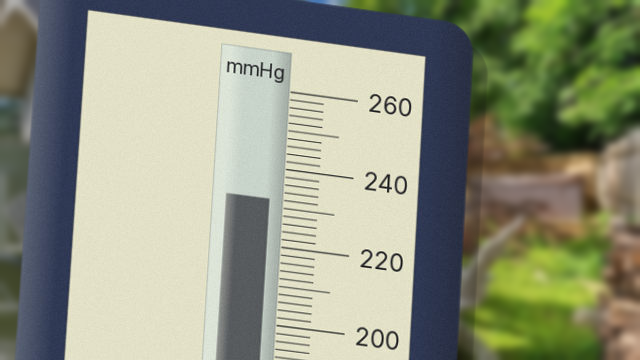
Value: 232 mmHg
